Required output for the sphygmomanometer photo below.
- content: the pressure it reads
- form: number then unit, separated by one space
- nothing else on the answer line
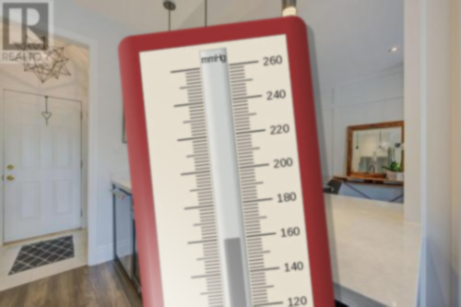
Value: 160 mmHg
